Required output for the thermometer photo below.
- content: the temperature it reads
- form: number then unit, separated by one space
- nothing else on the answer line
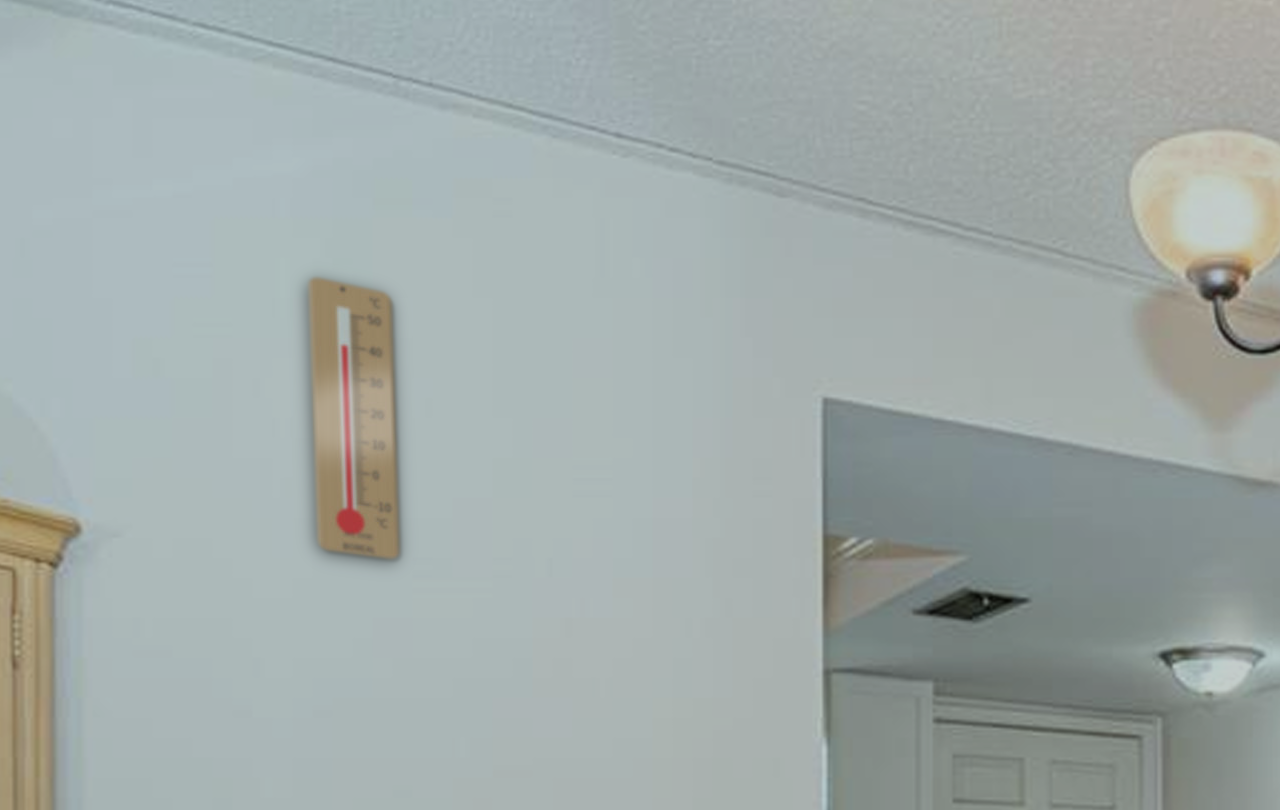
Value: 40 °C
